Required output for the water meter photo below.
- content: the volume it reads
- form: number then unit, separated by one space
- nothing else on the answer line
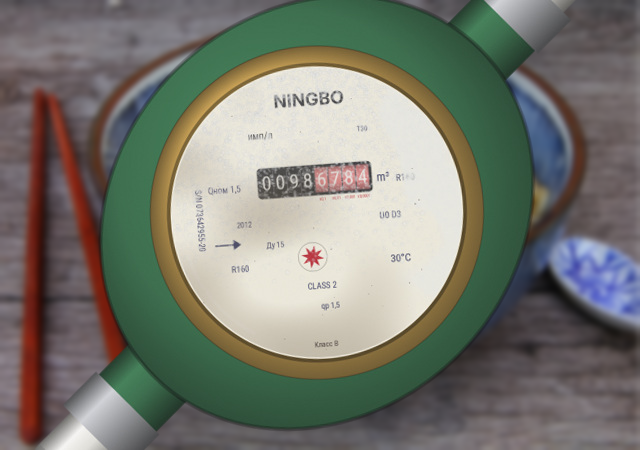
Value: 98.6784 m³
